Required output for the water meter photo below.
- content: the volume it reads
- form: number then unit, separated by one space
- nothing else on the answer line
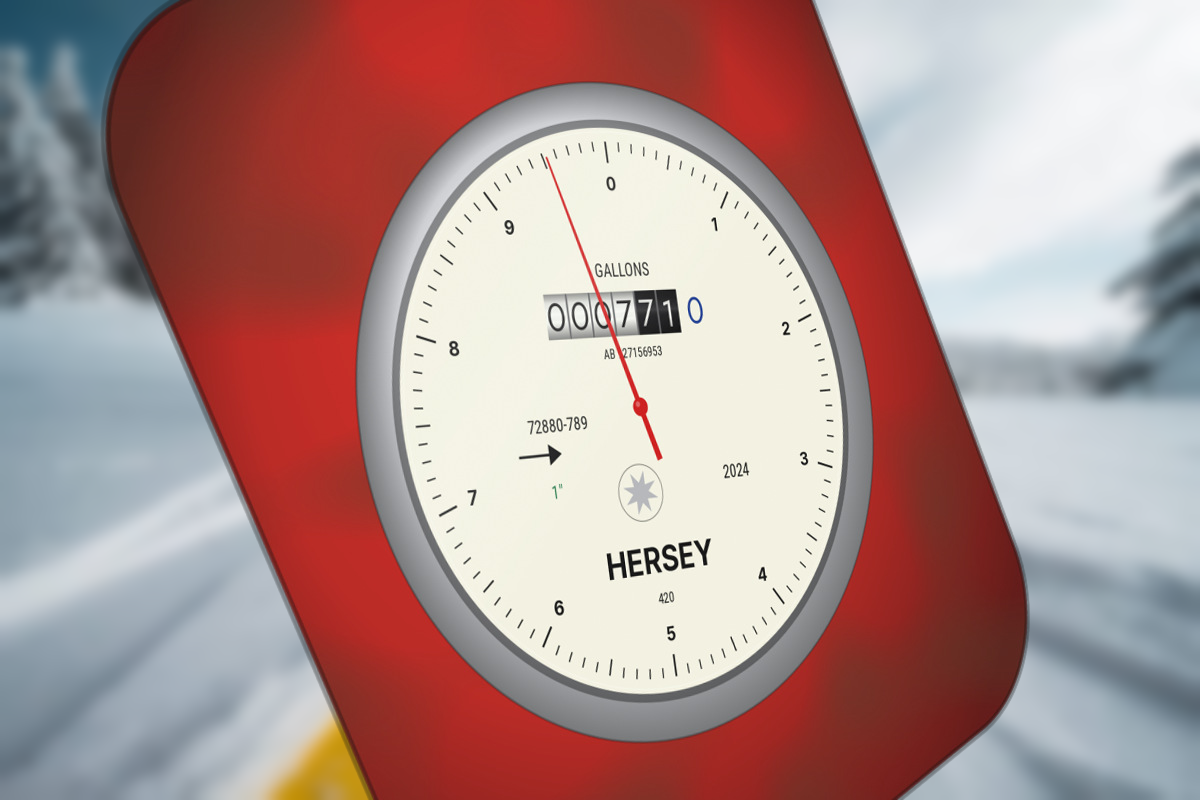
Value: 7709.5 gal
